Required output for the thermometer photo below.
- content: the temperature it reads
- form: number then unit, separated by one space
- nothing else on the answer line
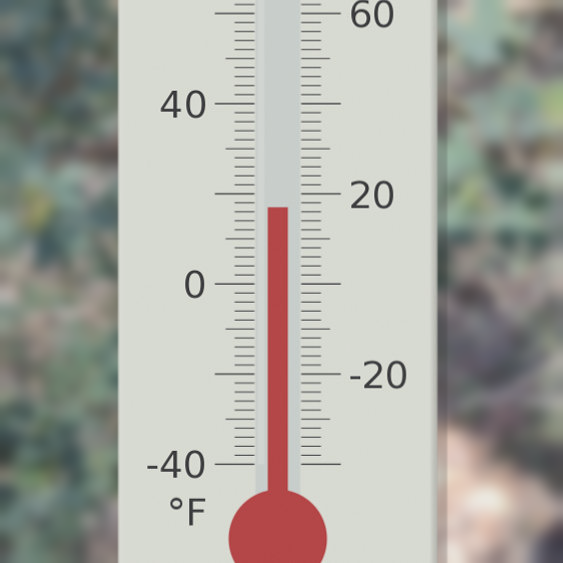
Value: 17 °F
